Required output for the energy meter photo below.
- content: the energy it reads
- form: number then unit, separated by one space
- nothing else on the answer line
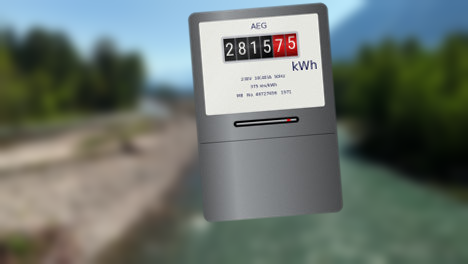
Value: 2815.75 kWh
